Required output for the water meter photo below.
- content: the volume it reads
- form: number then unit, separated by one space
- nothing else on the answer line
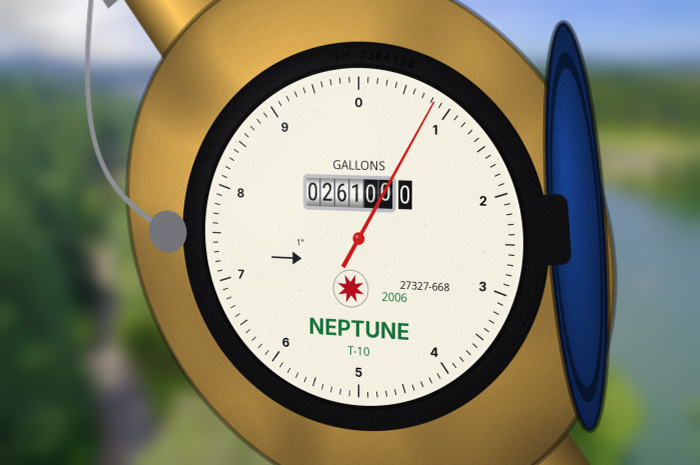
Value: 261000.8 gal
